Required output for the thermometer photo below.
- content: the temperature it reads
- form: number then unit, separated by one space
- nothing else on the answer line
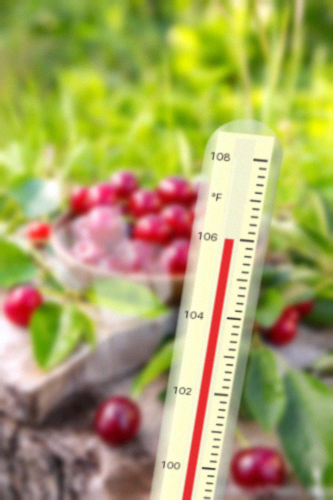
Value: 106 °F
